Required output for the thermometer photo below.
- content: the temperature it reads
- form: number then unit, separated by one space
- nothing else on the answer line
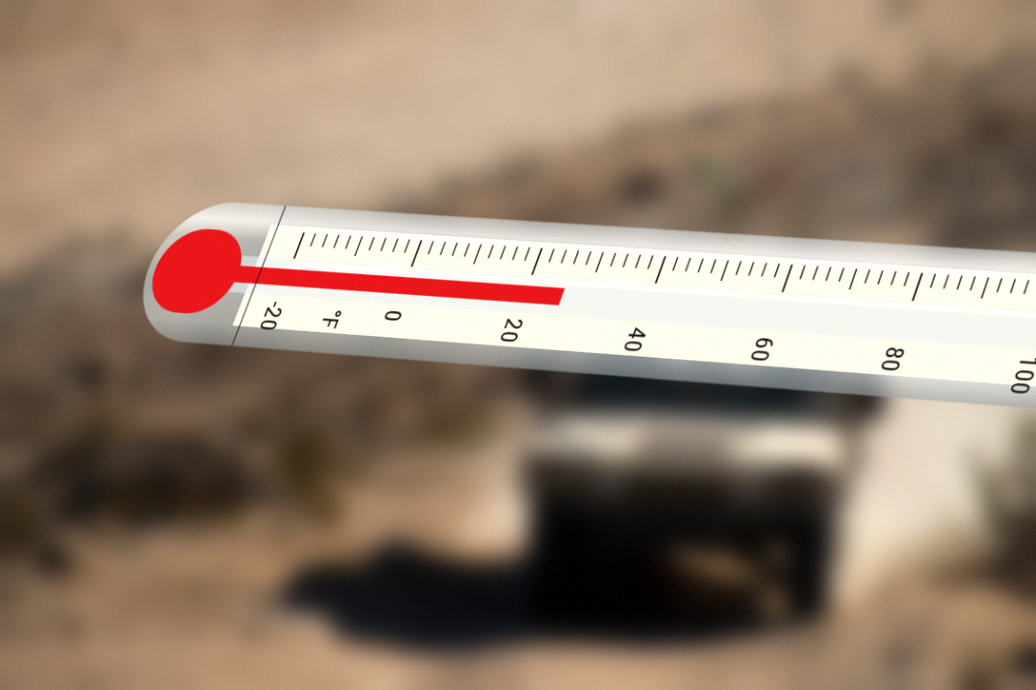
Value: 26 °F
